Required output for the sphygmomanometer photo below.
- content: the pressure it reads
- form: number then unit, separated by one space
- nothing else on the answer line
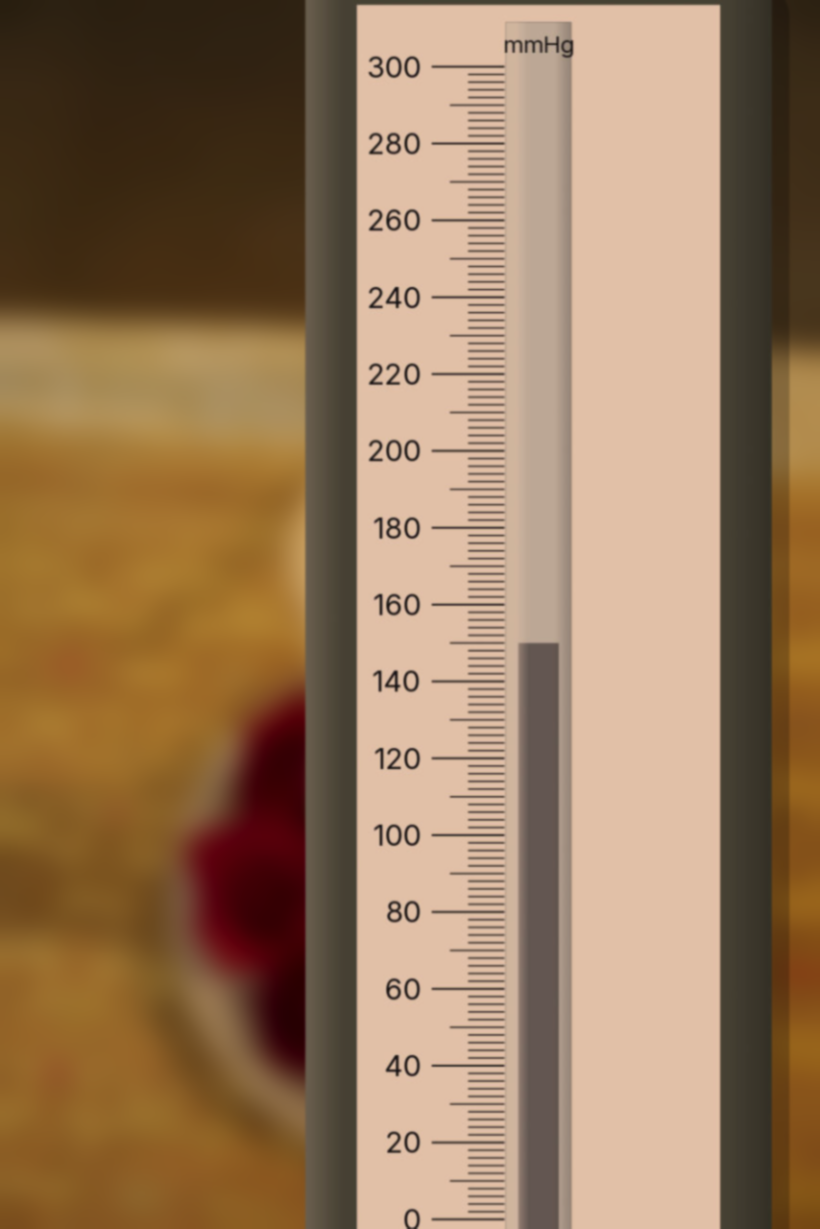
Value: 150 mmHg
